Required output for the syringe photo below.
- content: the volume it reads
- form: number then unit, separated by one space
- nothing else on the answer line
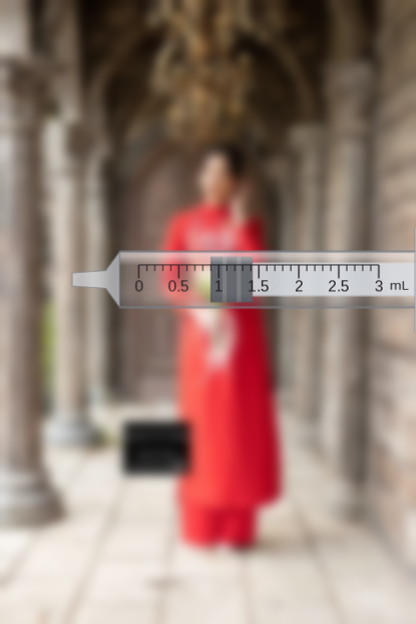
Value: 0.9 mL
